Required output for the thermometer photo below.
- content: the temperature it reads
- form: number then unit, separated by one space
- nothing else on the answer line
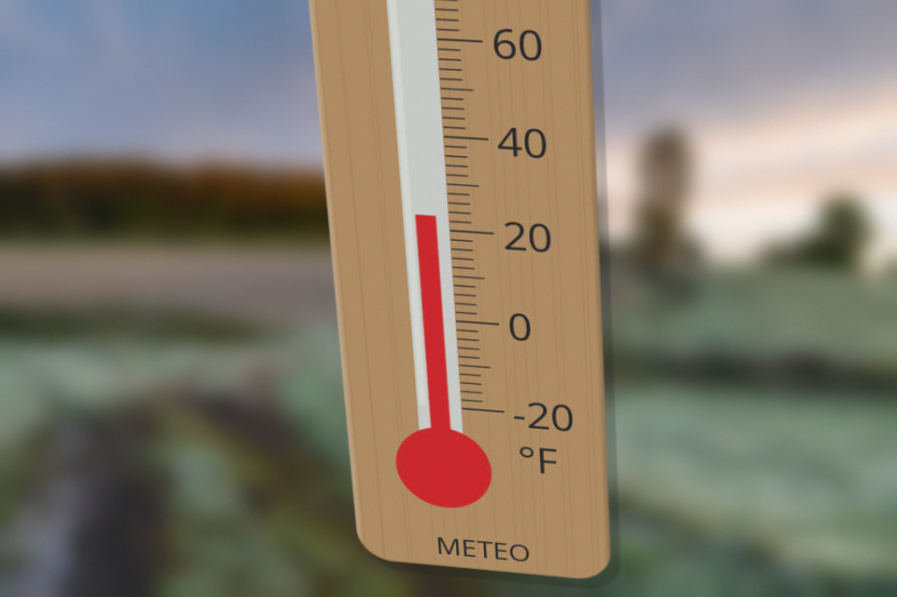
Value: 23 °F
